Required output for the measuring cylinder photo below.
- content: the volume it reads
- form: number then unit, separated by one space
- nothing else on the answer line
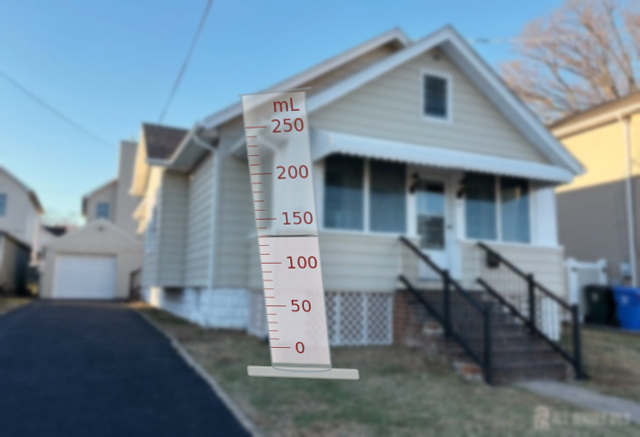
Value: 130 mL
